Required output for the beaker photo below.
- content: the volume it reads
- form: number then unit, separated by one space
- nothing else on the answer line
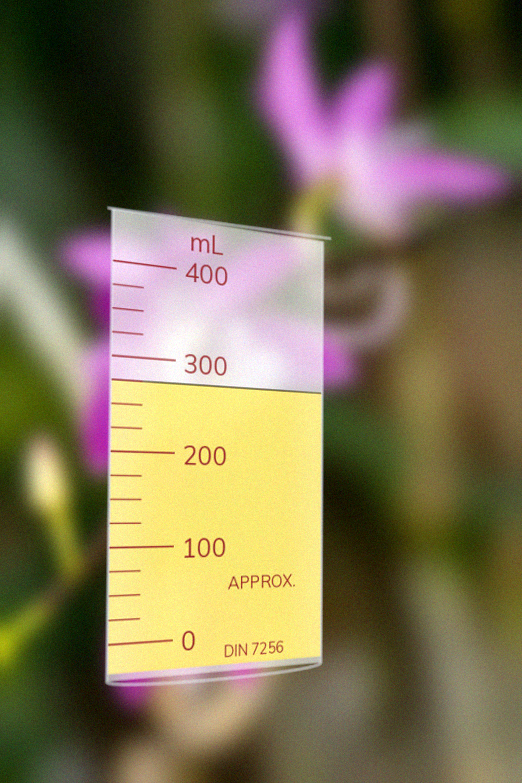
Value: 275 mL
